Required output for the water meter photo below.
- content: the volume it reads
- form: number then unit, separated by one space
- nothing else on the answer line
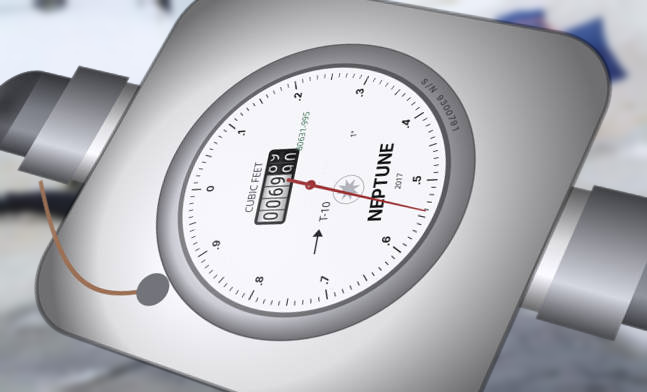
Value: 6989.54 ft³
